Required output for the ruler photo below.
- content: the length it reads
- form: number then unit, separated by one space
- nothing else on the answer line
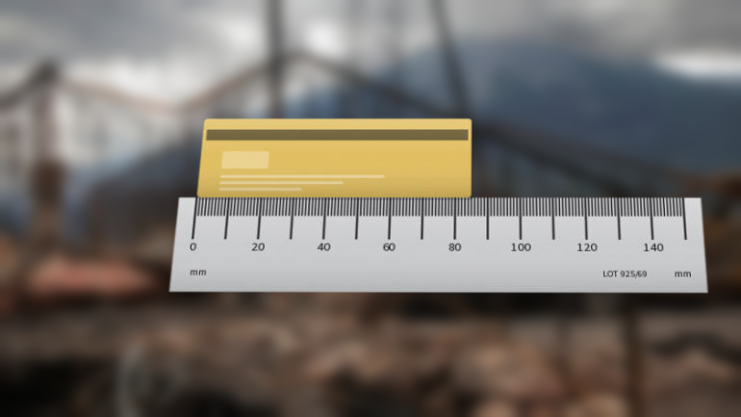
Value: 85 mm
